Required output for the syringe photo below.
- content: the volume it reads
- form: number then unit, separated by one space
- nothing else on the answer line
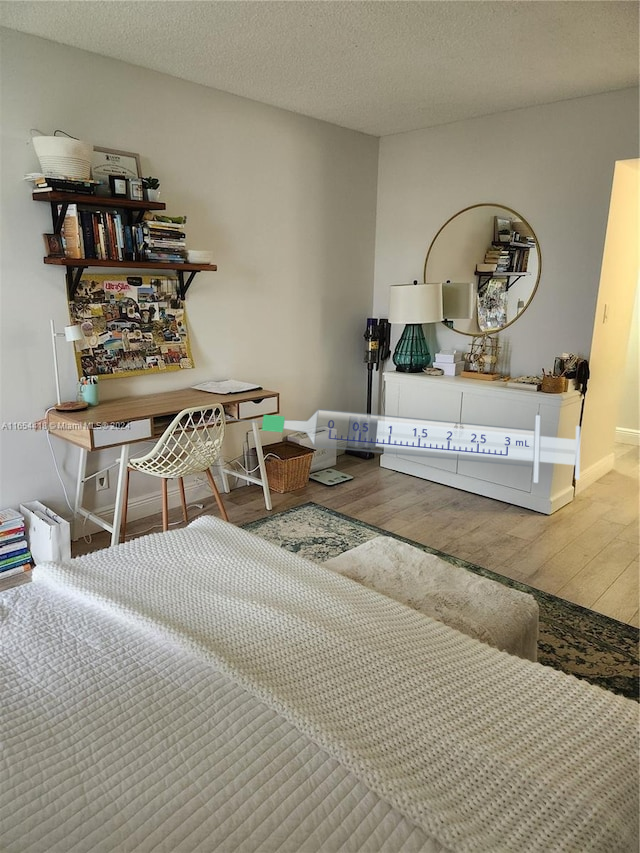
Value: 0.3 mL
